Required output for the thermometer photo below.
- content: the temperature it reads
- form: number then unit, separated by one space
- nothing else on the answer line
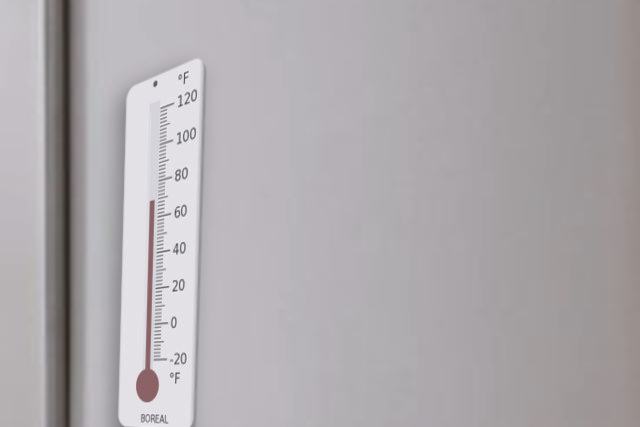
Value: 70 °F
